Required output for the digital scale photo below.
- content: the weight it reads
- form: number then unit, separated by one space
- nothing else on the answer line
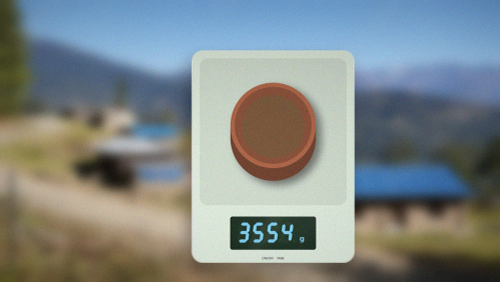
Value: 3554 g
